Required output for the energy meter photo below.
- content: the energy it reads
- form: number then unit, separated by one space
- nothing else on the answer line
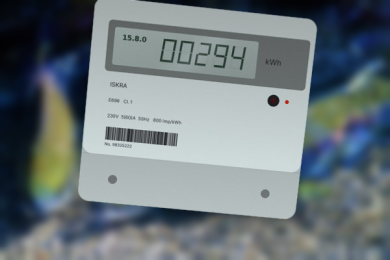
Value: 294 kWh
